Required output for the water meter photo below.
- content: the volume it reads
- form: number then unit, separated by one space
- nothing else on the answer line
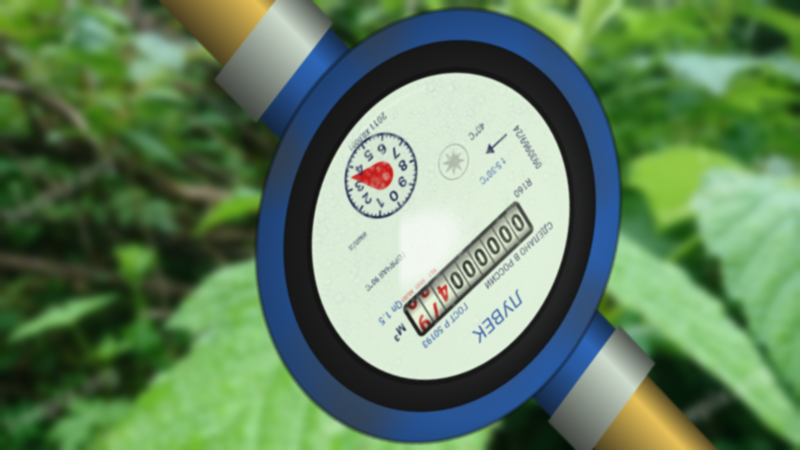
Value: 0.4793 m³
